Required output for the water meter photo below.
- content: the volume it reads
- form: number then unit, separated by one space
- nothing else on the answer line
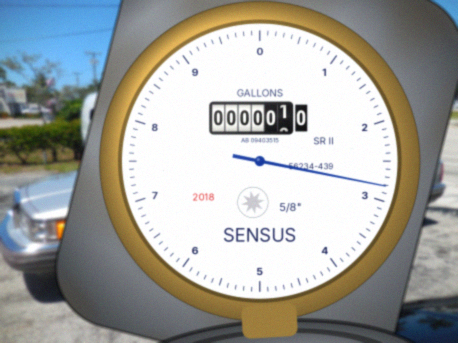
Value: 12.8 gal
